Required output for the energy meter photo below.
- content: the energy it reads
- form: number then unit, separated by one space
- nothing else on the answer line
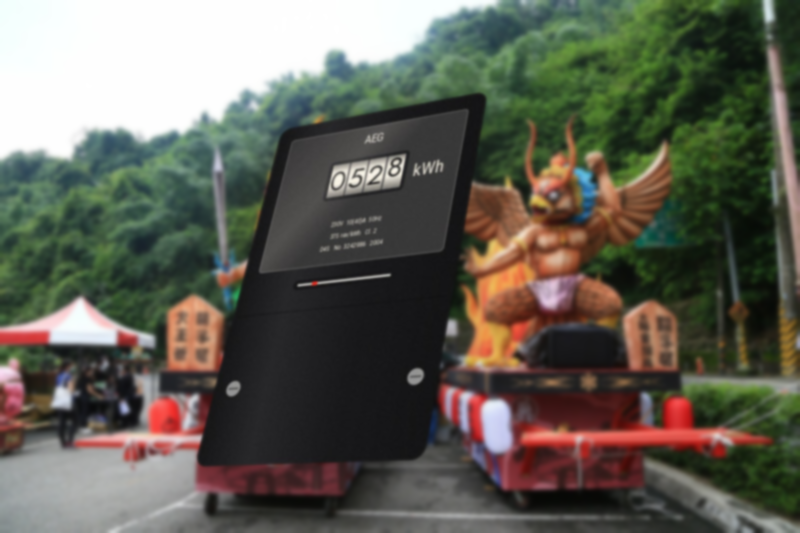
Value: 528 kWh
